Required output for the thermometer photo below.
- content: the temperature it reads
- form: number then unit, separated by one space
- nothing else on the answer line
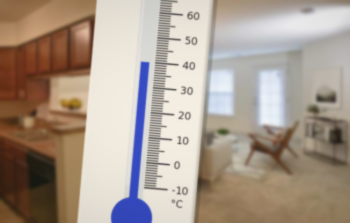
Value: 40 °C
